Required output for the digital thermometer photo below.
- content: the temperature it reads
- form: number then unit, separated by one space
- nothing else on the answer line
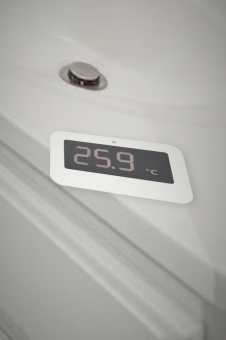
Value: 25.9 °C
